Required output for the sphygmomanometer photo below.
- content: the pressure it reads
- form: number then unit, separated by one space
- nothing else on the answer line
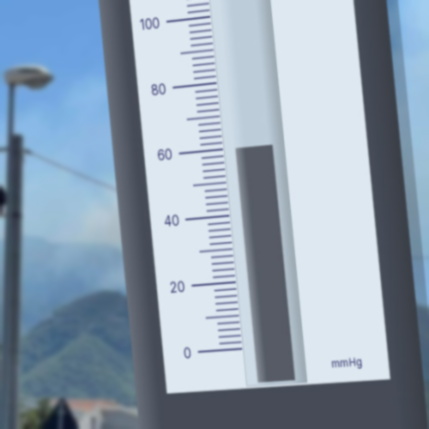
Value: 60 mmHg
